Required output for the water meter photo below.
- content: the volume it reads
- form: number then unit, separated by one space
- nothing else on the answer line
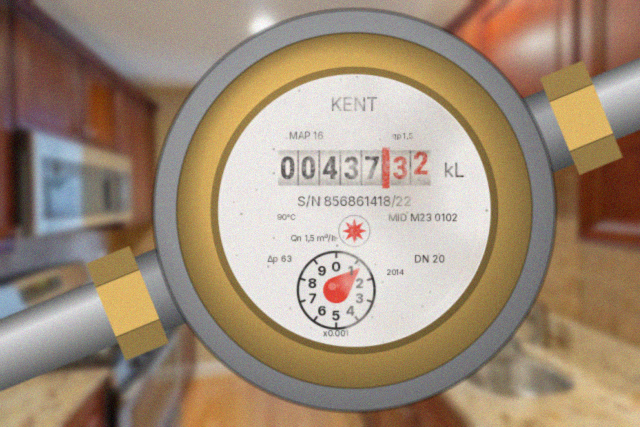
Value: 437.321 kL
